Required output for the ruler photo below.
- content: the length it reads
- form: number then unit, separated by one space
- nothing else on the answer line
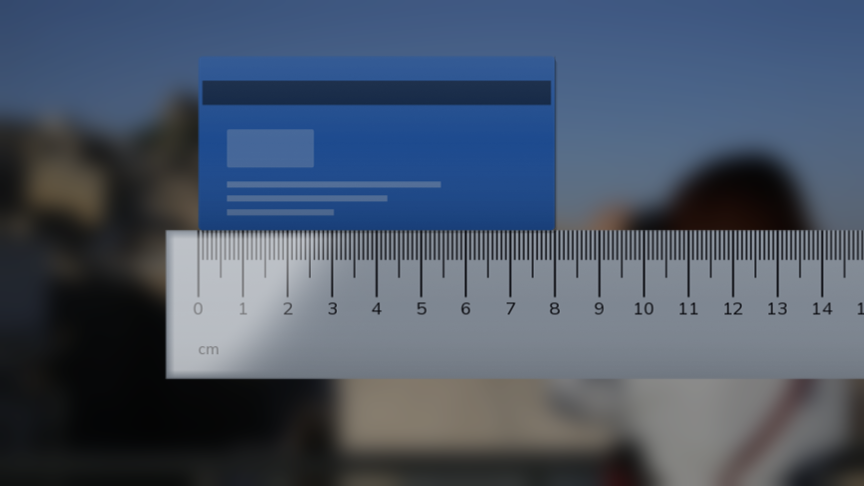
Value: 8 cm
